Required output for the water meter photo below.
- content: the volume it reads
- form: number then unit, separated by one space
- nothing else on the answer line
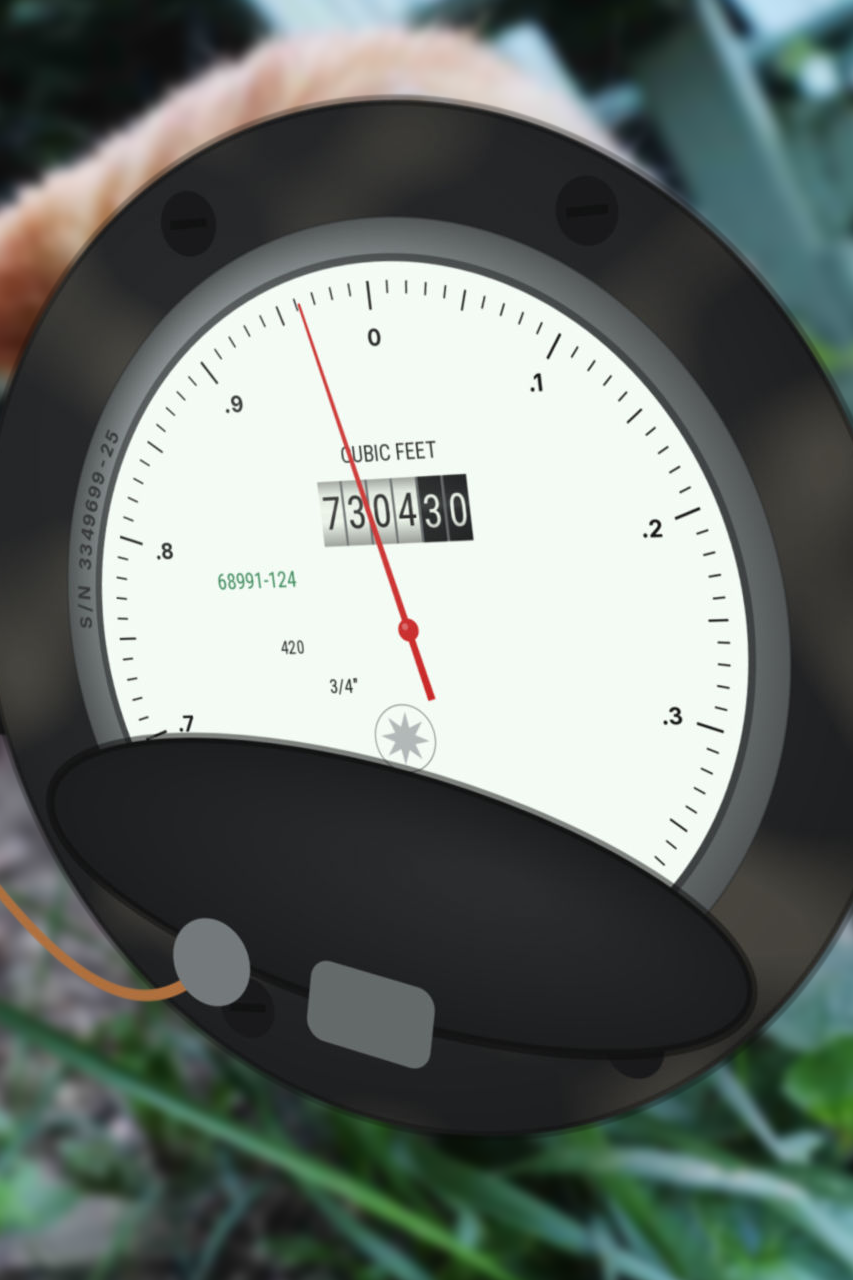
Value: 730429.96 ft³
